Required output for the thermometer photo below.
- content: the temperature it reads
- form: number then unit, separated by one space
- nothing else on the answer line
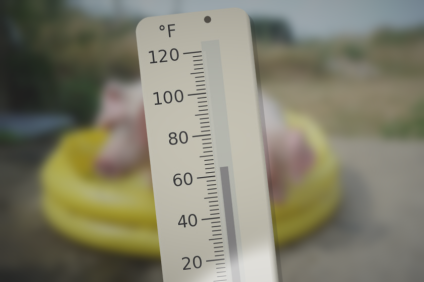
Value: 64 °F
